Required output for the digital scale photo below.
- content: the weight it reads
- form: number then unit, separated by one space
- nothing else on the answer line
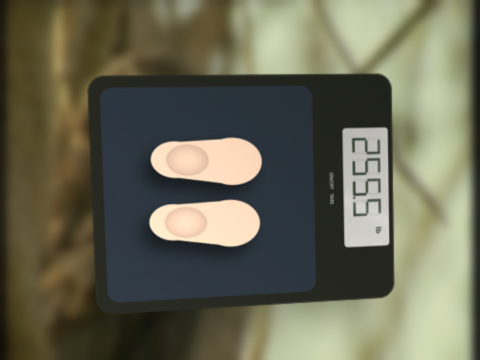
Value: 255.5 lb
